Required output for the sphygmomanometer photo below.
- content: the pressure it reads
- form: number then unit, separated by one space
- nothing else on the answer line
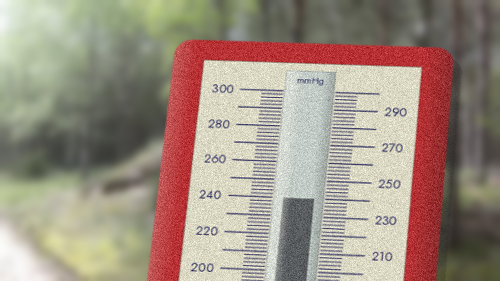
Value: 240 mmHg
